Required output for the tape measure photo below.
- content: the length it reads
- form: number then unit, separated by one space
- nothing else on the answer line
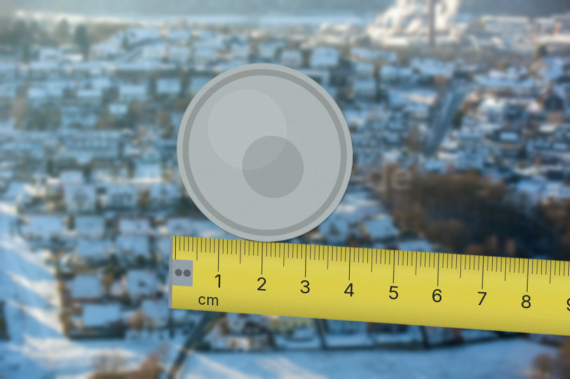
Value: 4 cm
